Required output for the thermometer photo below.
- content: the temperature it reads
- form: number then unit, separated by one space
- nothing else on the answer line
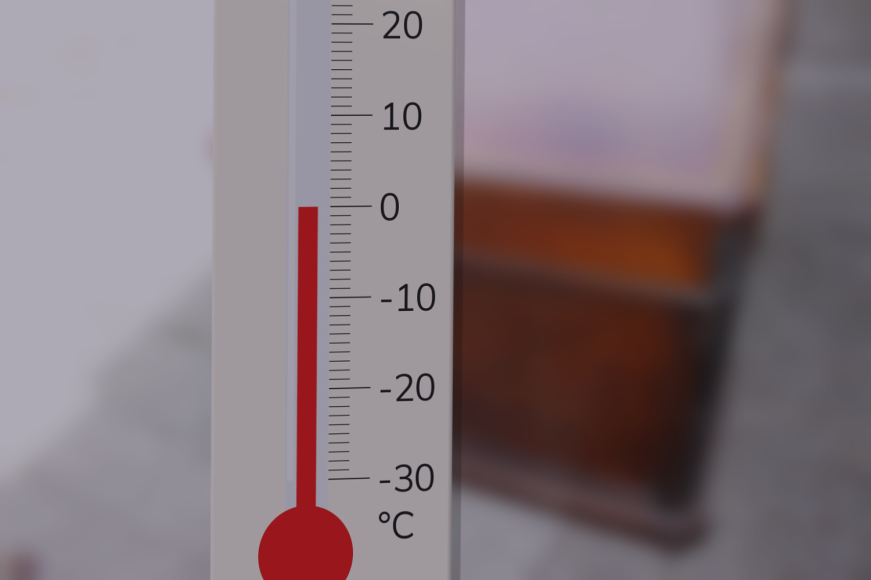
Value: 0 °C
